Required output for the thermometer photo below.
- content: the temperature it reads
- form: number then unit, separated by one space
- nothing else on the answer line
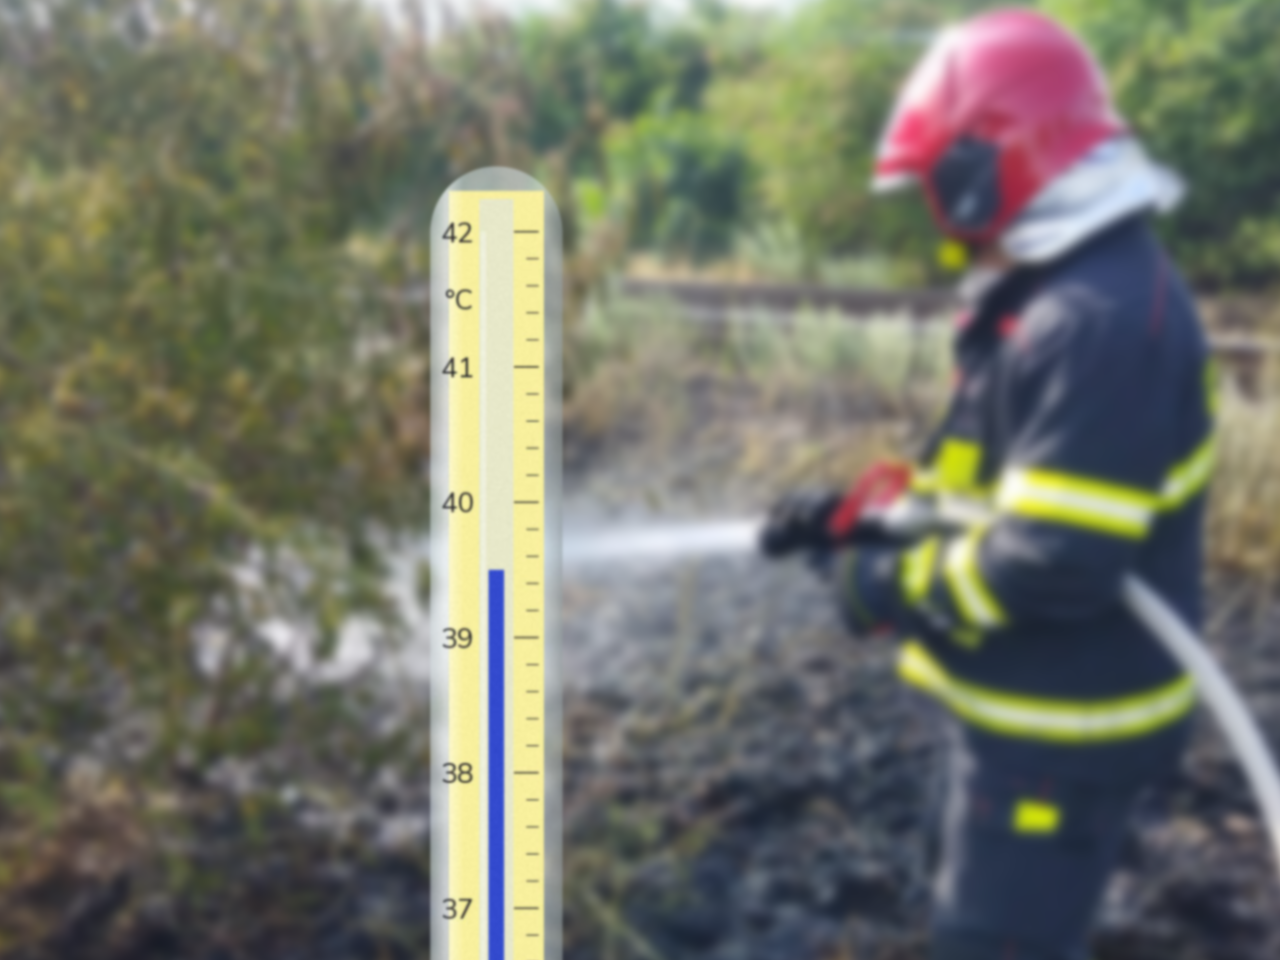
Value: 39.5 °C
